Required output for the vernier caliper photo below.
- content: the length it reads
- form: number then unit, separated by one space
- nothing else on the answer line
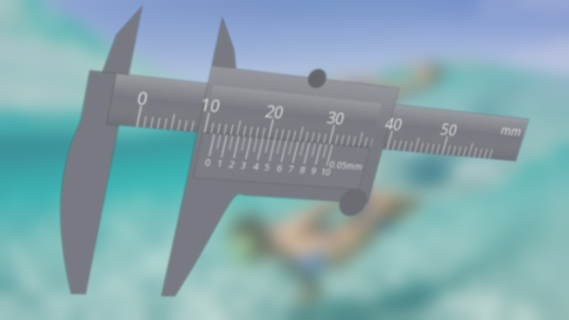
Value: 11.5 mm
